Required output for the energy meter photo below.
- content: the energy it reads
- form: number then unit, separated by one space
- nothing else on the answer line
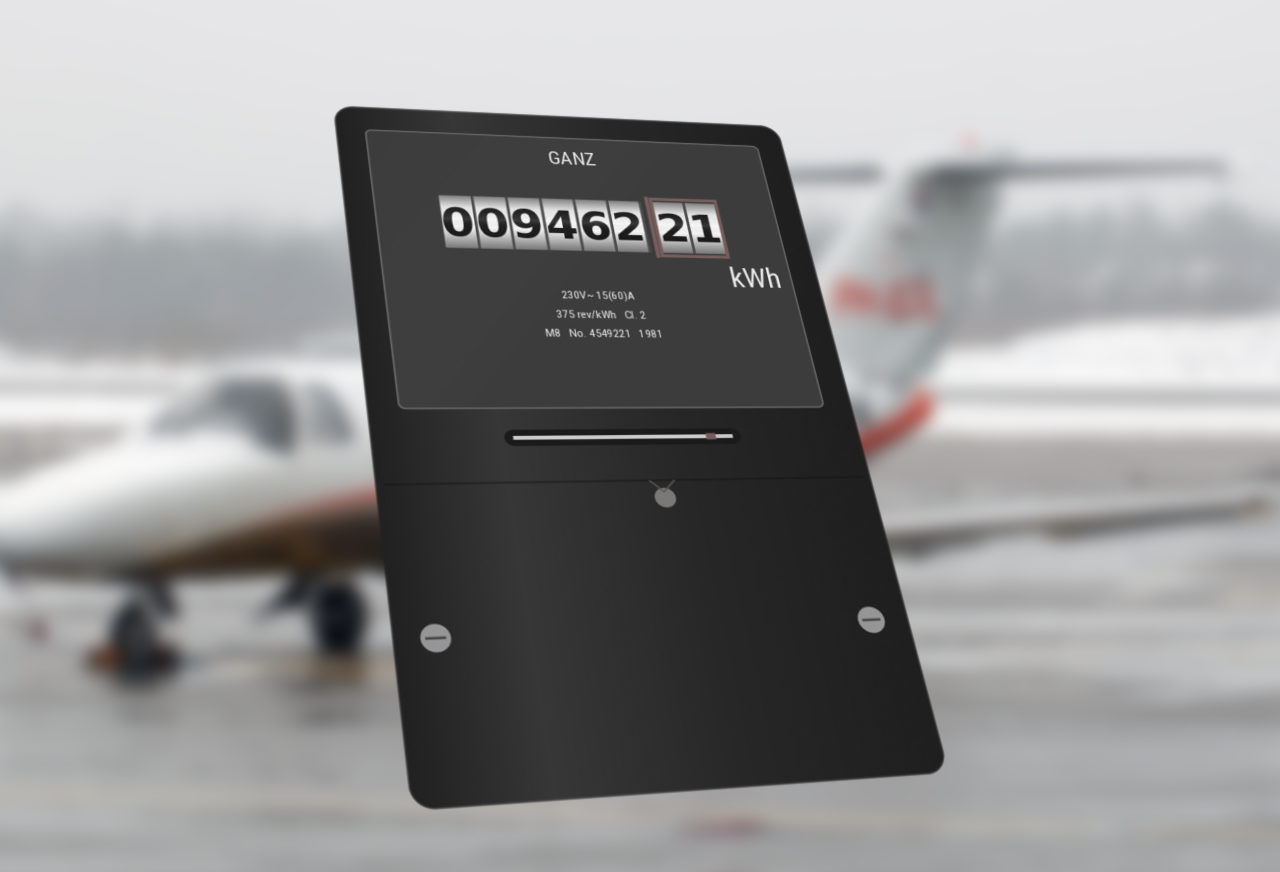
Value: 9462.21 kWh
